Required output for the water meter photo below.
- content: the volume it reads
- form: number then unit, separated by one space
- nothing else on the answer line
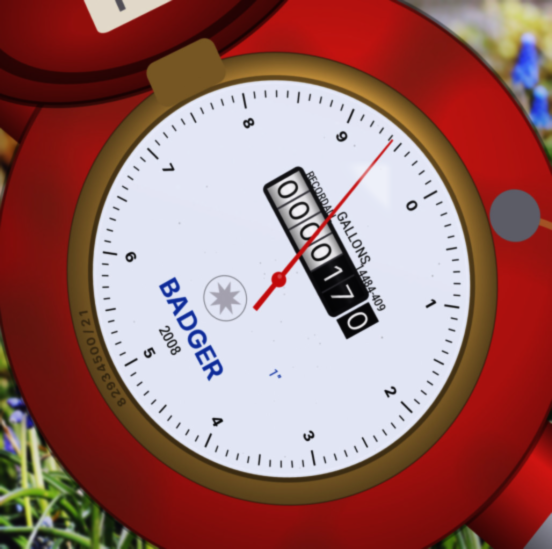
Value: 169.4 gal
